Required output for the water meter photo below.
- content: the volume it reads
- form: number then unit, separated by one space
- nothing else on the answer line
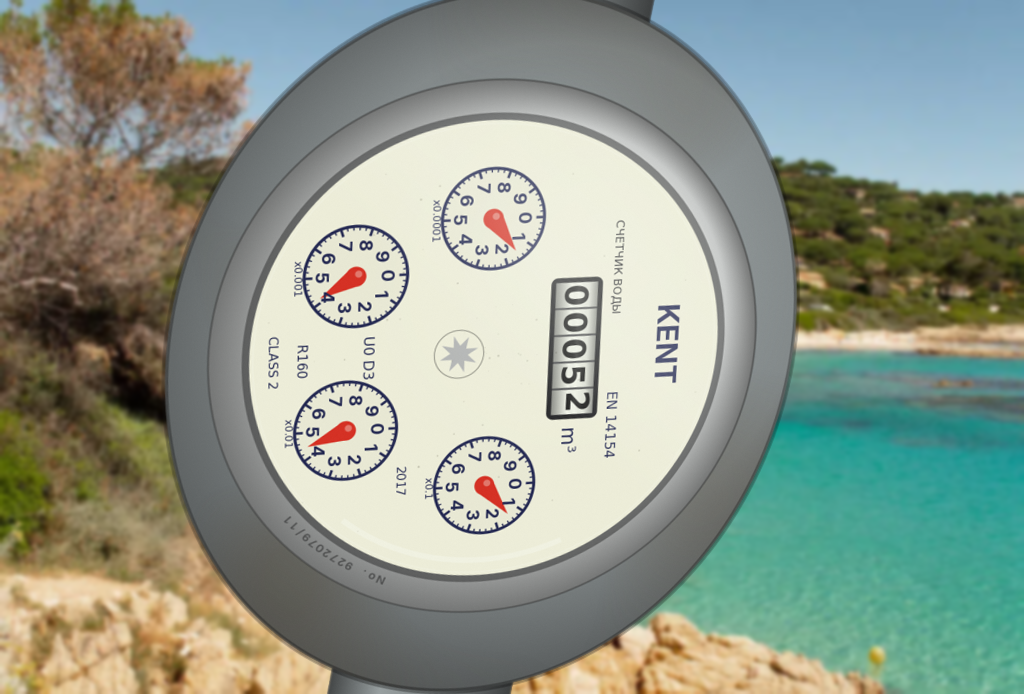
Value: 52.1441 m³
